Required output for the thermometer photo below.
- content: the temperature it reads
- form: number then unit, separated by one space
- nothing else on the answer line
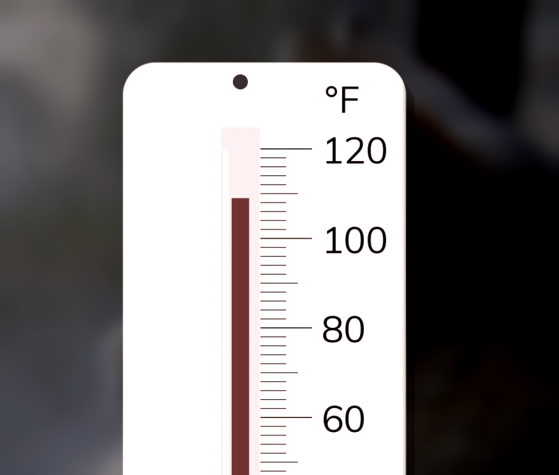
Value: 109 °F
